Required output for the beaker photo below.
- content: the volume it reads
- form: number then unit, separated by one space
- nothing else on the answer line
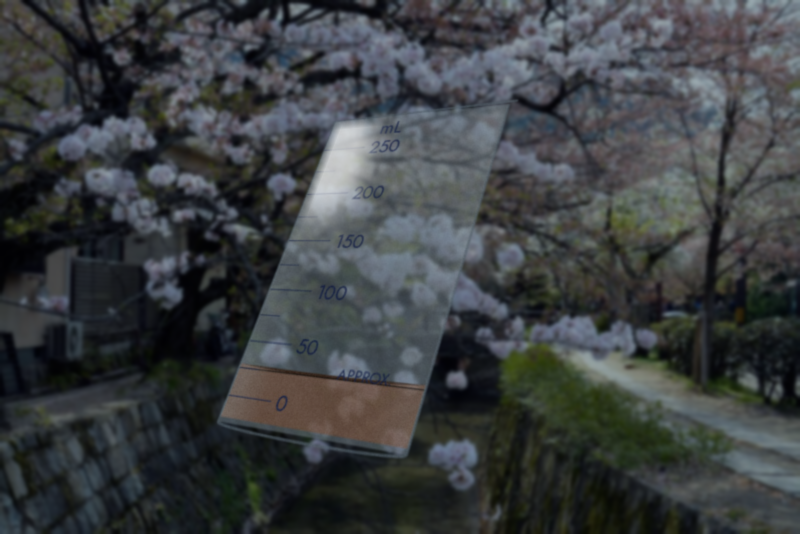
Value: 25 mL
